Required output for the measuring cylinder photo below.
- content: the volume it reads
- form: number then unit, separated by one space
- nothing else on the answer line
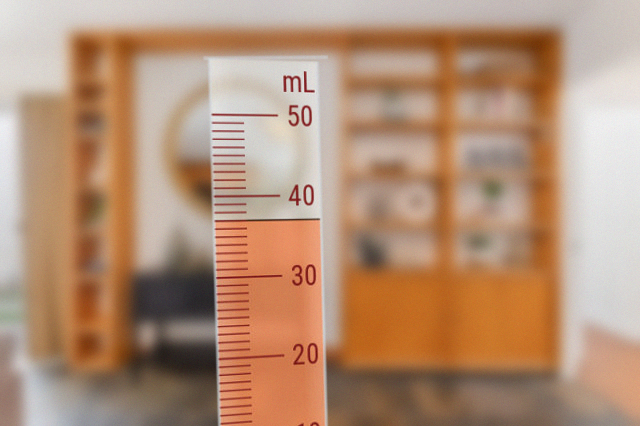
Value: 37 mL
